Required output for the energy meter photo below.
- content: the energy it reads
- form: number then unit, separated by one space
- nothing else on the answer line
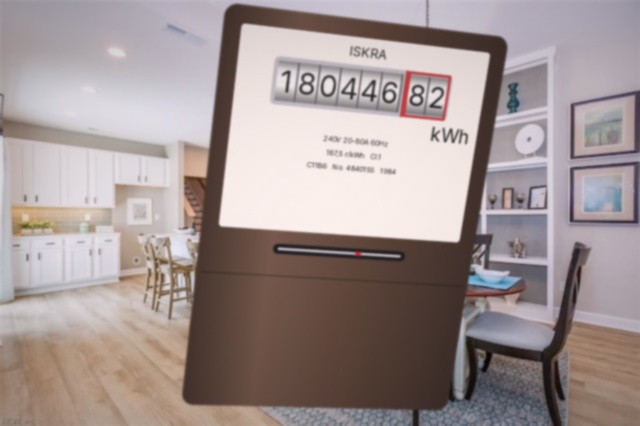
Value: 180446.82 kWh
